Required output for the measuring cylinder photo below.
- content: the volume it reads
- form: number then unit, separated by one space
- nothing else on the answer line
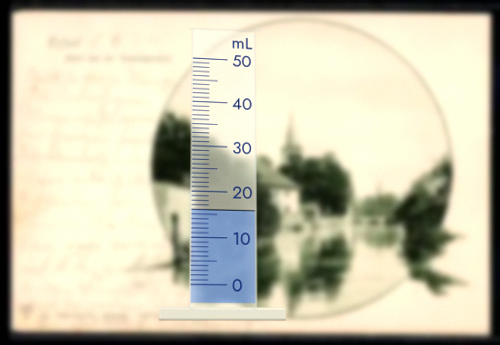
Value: 16 mL
